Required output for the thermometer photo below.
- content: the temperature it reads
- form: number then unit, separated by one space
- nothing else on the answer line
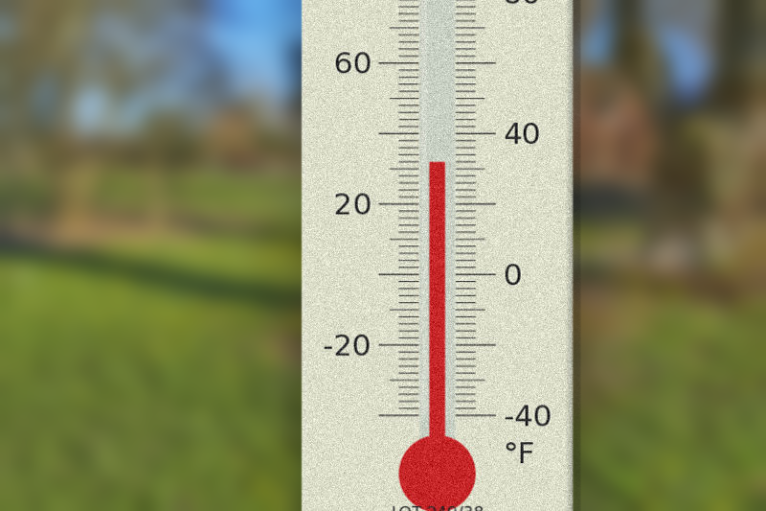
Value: 32 °F
